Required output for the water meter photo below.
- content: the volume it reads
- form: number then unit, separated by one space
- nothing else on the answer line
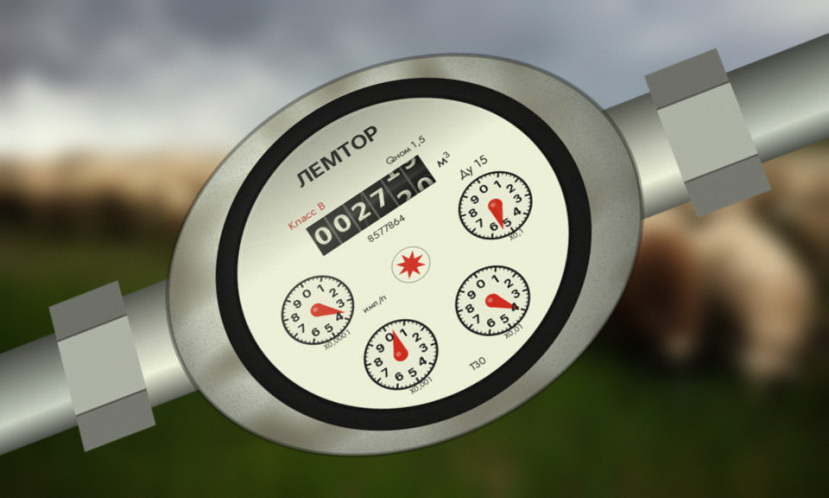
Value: 2719.5403 m³
